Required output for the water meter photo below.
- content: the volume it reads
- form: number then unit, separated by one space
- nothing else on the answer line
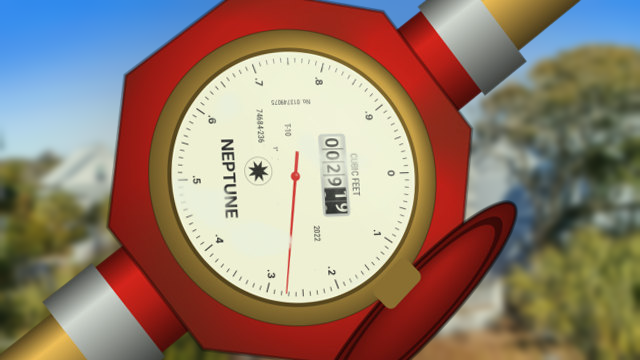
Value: 2919.27 ft³
